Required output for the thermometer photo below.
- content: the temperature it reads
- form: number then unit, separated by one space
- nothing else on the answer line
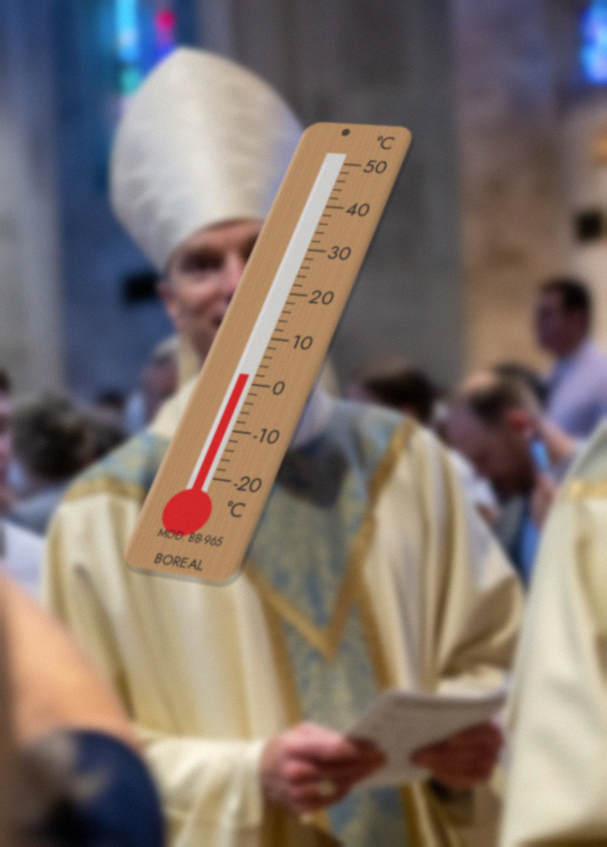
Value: 2 °C
